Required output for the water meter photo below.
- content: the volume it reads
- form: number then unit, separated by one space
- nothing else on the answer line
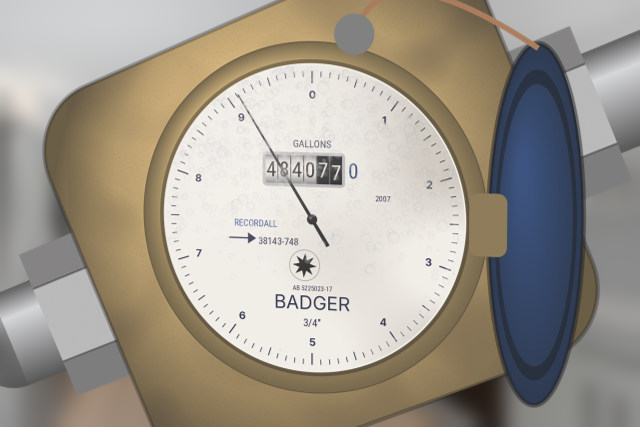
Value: 4840769.1 gal
